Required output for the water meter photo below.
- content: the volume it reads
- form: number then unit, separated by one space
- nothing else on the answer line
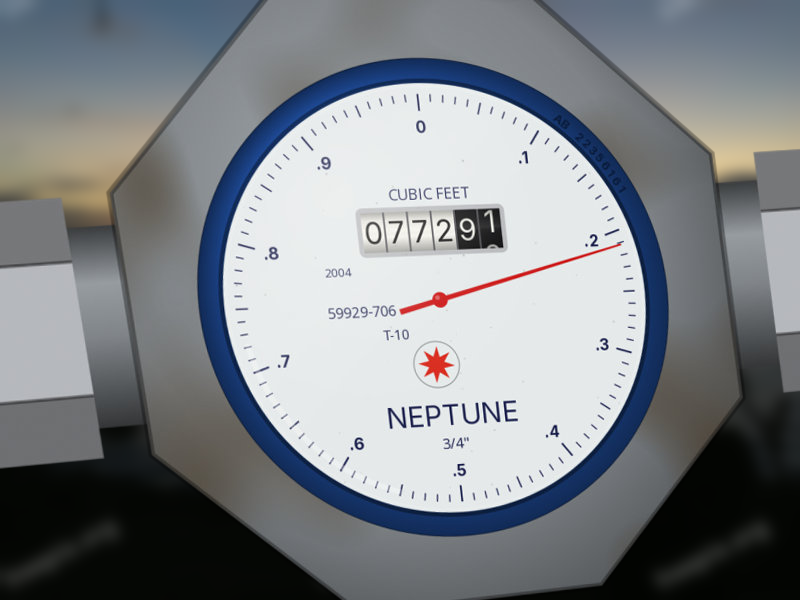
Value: 77291.21 ft³
